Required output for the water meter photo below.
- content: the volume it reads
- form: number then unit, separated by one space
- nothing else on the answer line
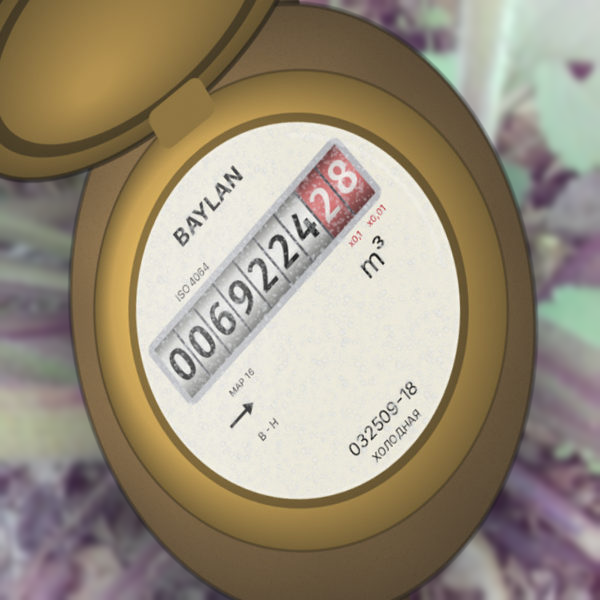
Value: 69224.28 m³
